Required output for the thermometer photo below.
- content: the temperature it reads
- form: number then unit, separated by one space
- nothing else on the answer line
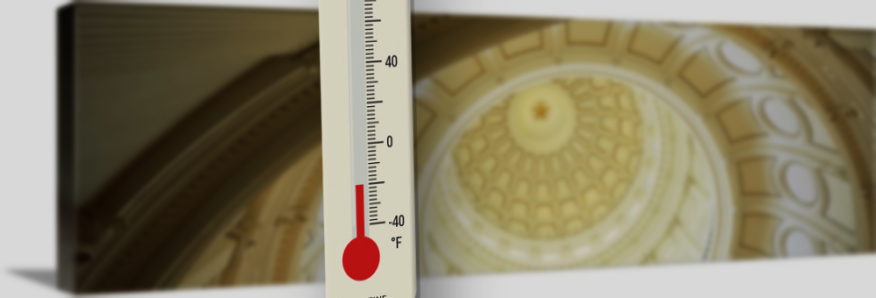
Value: -20 °F
